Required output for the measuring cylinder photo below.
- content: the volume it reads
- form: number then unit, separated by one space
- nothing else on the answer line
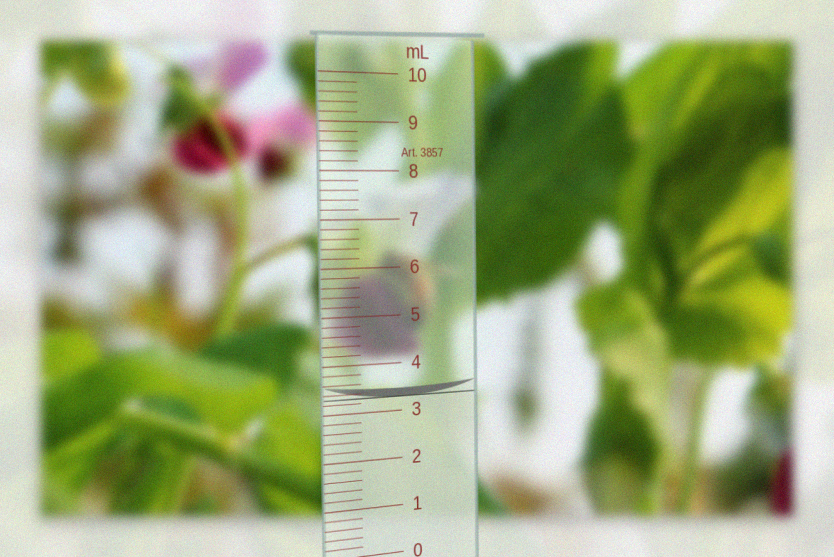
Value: 3.3 mL
